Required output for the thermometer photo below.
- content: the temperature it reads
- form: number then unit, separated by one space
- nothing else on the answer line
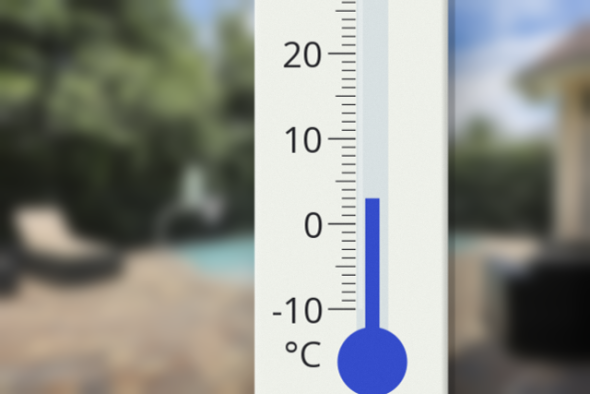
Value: 3 °C
